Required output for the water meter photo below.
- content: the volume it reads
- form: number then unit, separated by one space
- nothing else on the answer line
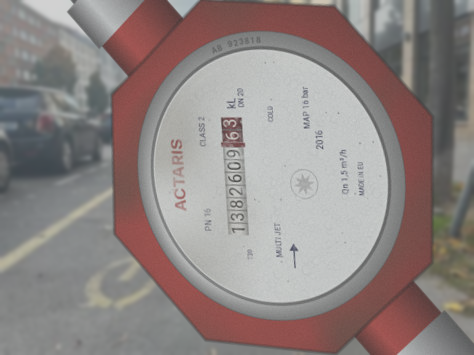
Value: 1382609.63 kL
